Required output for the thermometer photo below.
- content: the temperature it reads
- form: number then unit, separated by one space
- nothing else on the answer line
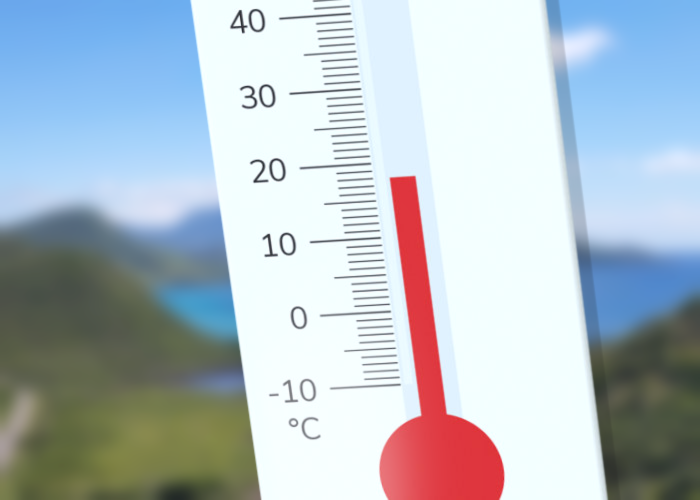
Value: 18 °C
